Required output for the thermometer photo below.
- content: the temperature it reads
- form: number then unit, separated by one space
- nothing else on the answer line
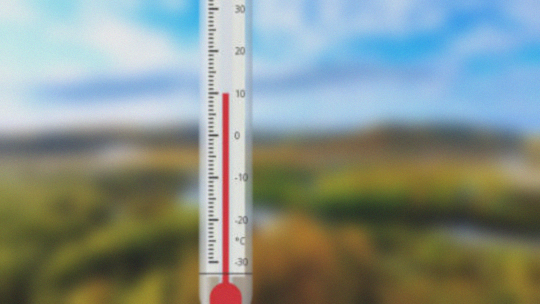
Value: 10 °C
